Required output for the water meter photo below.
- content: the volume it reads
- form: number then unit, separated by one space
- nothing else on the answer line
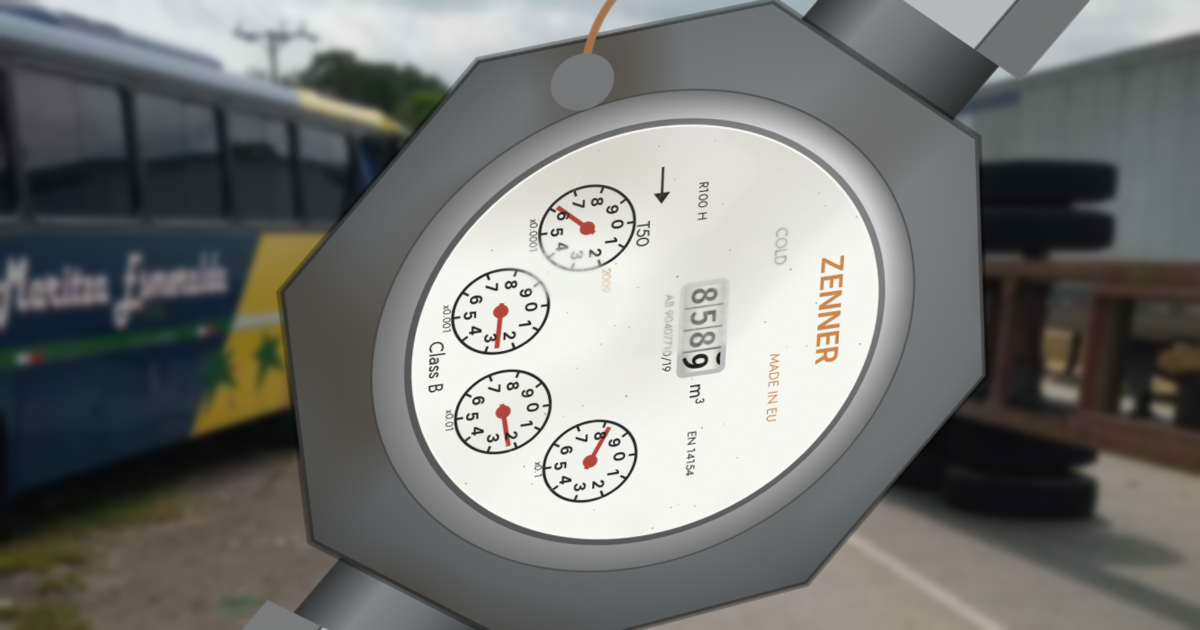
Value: 8588.8226 m³
